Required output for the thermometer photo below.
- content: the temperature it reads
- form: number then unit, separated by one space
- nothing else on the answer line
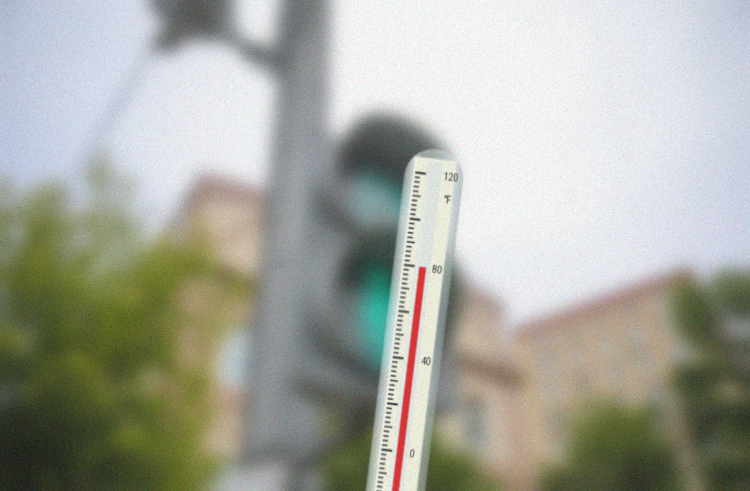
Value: 80 °F
